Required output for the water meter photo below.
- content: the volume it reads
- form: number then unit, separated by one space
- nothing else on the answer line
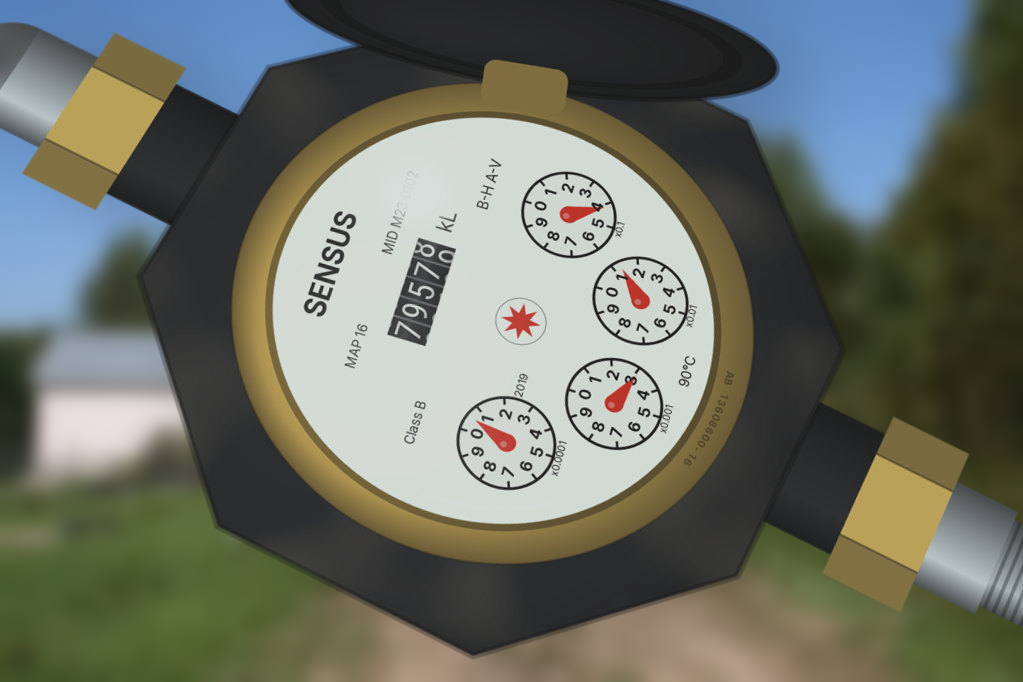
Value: 79578.4130 kL
